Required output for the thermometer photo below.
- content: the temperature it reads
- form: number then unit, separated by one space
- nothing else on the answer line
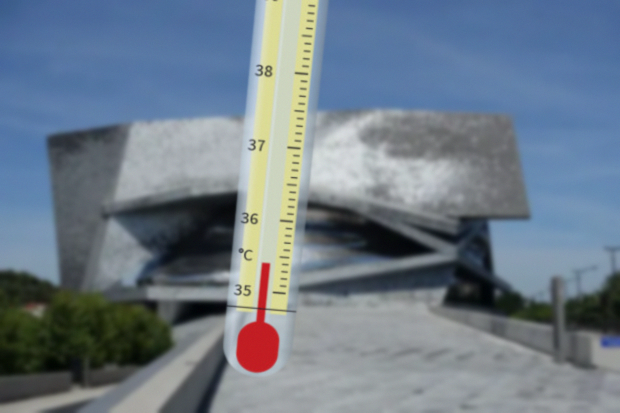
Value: 35.4 °C
